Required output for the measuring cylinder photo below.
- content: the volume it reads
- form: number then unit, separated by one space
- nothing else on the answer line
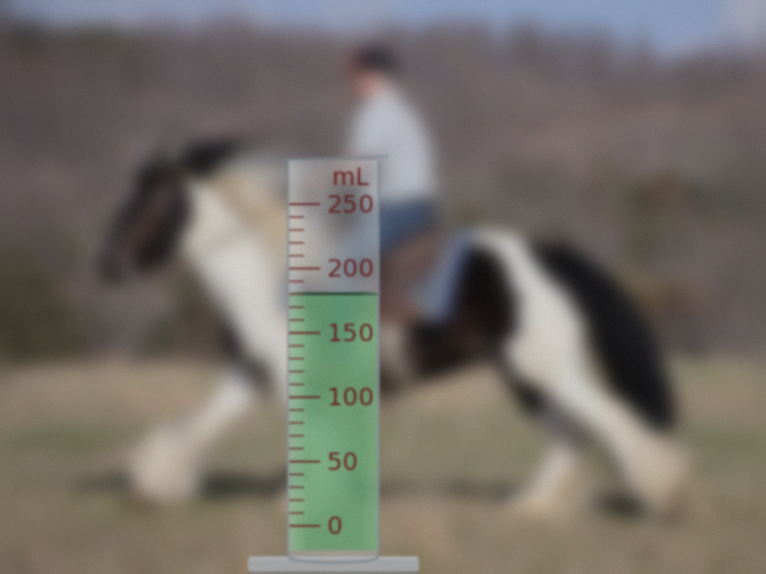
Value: 180 mL
